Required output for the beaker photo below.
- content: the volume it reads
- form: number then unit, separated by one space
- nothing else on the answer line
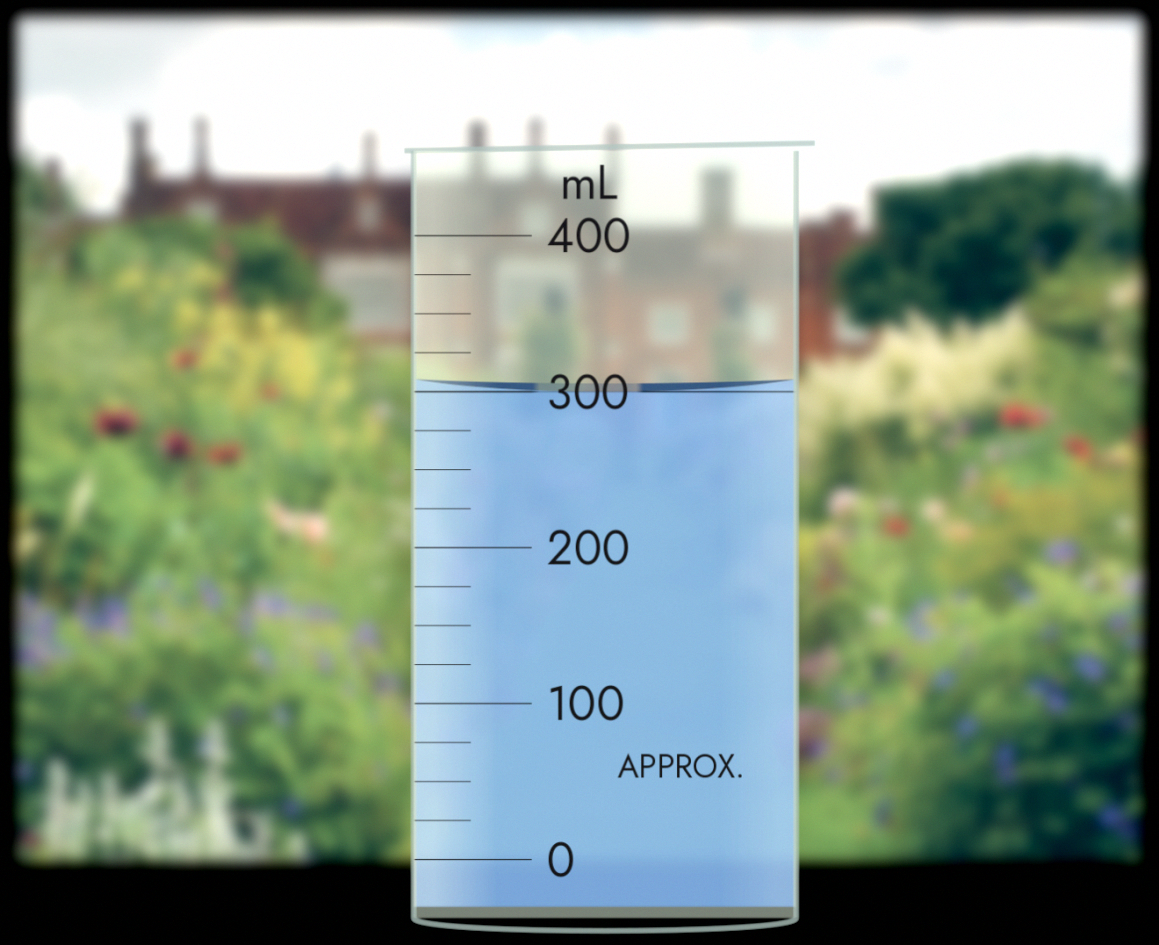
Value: 300 mL
